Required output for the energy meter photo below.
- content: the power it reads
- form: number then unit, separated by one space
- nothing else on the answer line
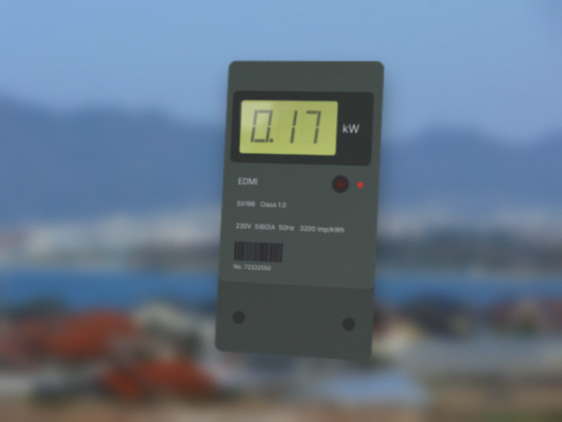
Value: 0.17 kW
